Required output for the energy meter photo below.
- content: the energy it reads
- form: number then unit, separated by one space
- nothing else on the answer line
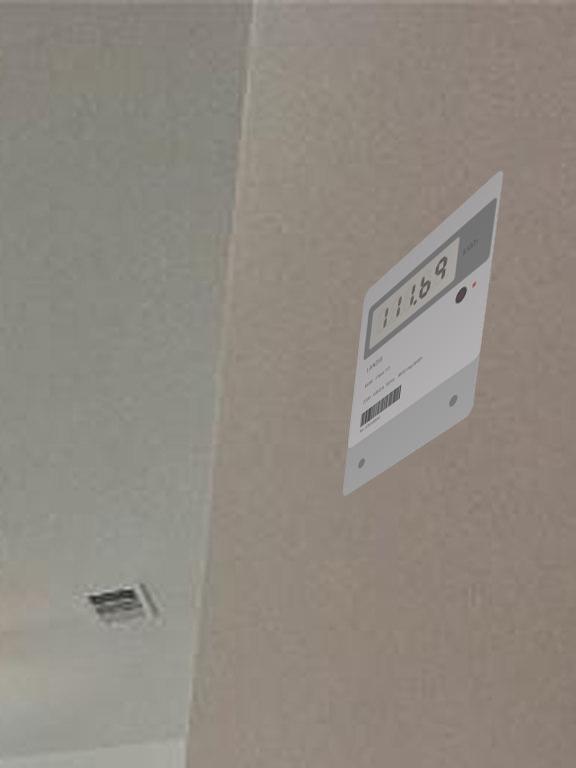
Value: 111.69 kWh
